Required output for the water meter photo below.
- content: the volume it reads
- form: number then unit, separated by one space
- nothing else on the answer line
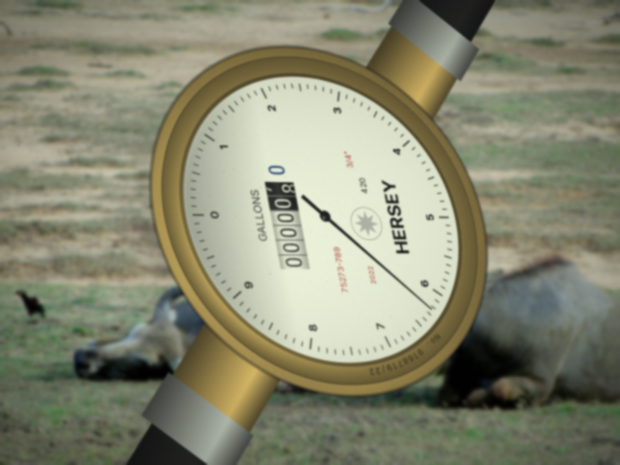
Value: 76.2 gal
